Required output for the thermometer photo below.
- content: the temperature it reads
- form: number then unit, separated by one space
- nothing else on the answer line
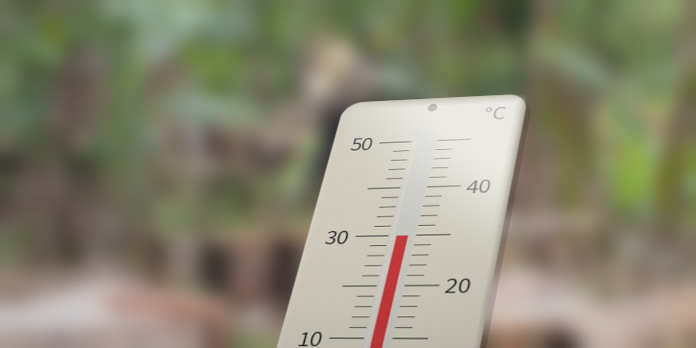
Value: 30 °C
